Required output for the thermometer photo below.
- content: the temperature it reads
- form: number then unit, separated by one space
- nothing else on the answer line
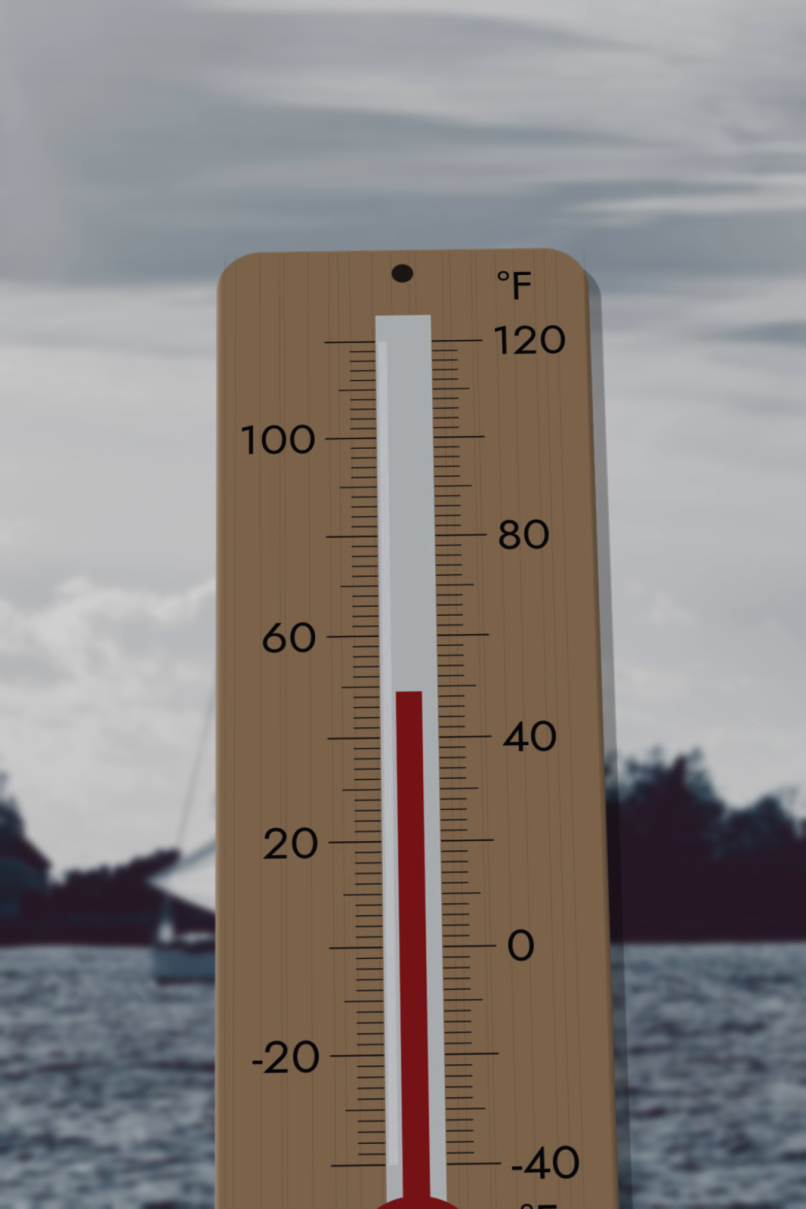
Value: 49 °F
